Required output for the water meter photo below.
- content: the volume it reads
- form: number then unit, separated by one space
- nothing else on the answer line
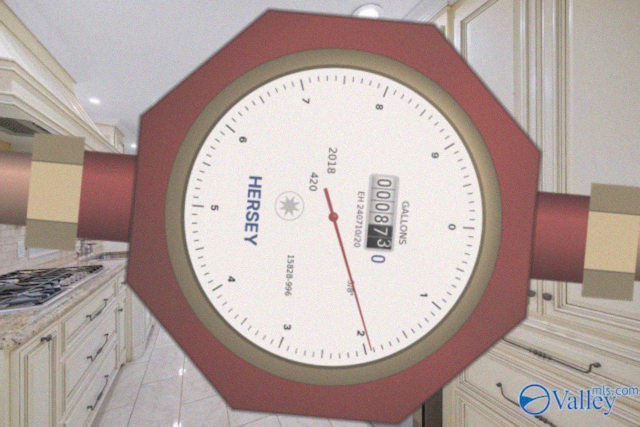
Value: 8731.9 gal
